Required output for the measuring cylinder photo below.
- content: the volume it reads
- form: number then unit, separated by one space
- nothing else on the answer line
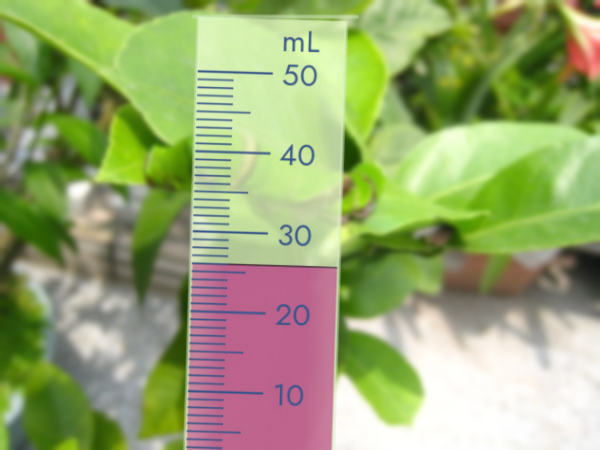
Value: 26 mL
